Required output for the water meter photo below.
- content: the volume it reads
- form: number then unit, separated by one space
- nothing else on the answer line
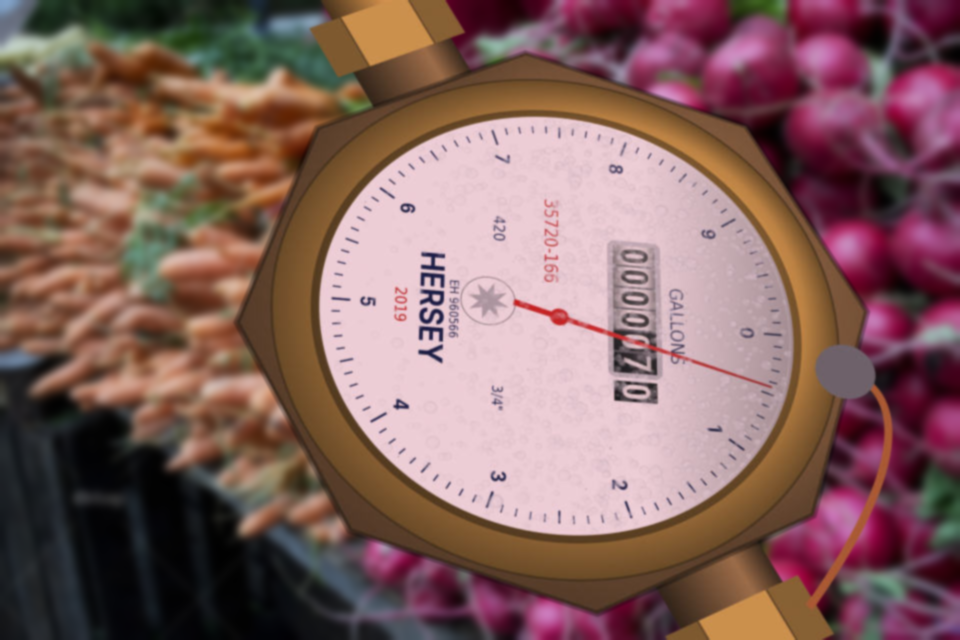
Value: 70.4 gal
